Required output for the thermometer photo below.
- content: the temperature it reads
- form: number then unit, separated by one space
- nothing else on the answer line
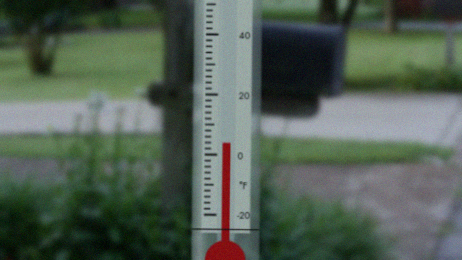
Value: 4 °F
